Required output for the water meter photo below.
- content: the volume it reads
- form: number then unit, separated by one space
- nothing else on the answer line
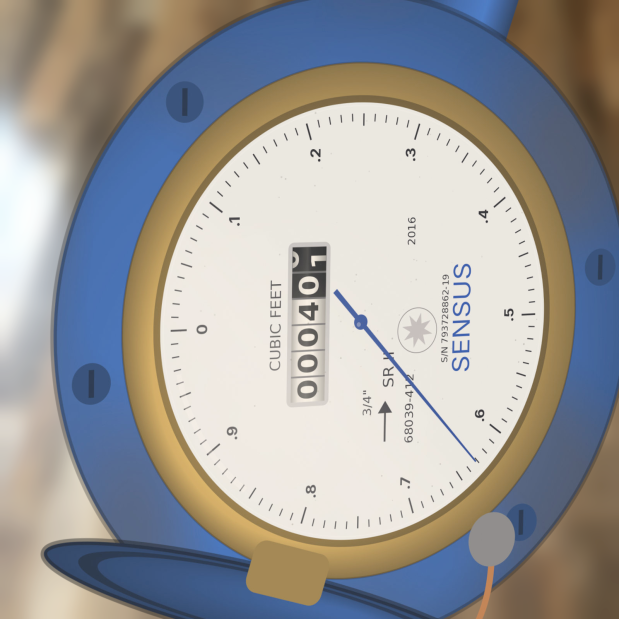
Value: 400.63 ft³
